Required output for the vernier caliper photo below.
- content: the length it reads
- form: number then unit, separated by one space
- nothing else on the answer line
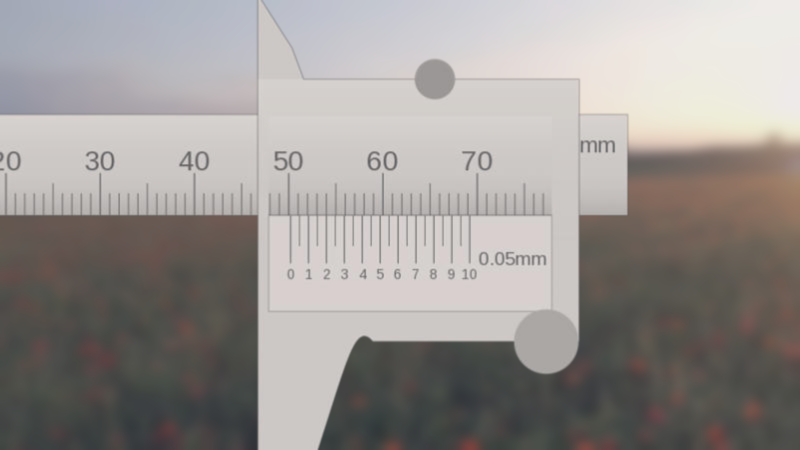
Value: 50.2 mm
